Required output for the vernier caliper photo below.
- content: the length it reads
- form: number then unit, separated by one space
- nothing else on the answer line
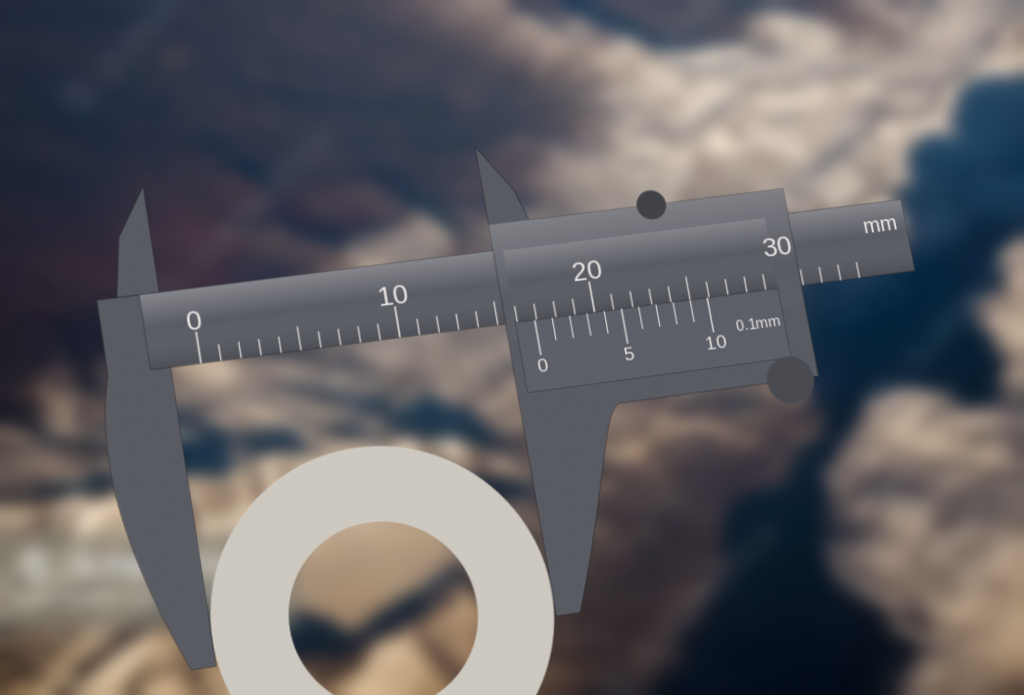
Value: 16.9 mm
